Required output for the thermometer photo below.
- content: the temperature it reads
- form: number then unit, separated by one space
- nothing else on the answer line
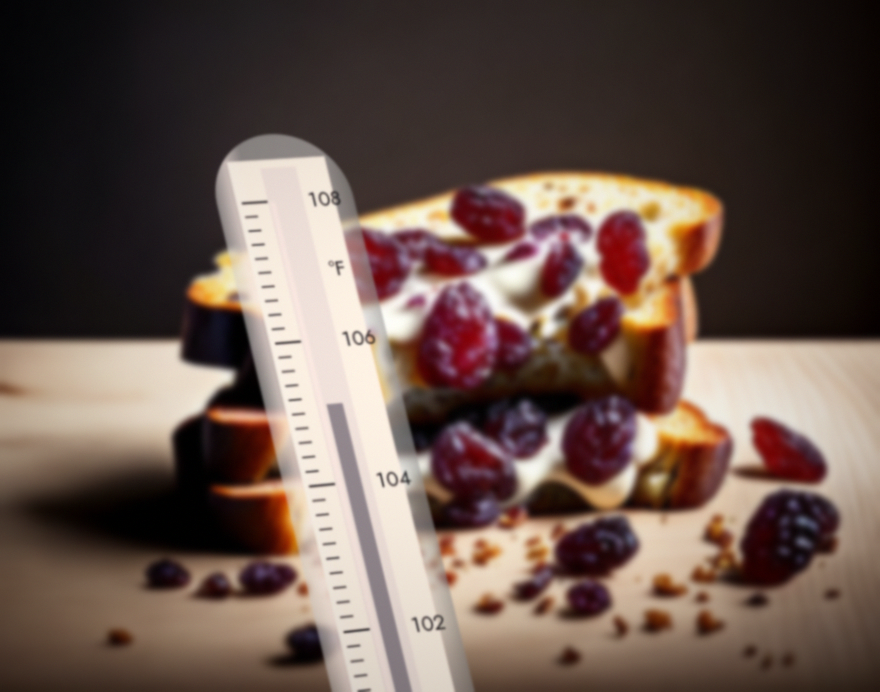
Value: 105.1 °F
